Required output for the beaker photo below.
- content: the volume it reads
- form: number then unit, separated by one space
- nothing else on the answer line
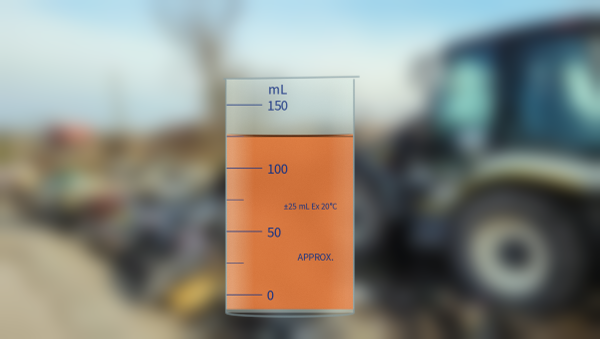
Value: 125 mL
